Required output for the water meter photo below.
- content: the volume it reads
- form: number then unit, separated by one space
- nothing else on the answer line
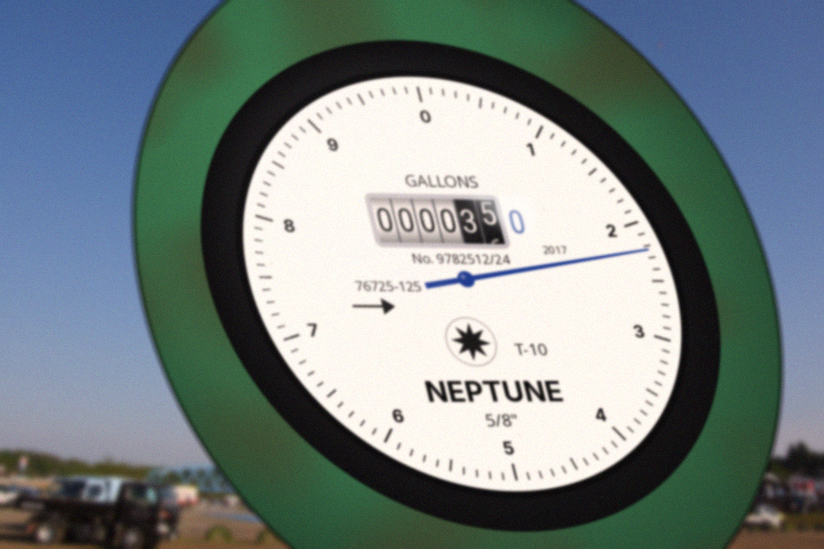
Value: 352.2 gal
